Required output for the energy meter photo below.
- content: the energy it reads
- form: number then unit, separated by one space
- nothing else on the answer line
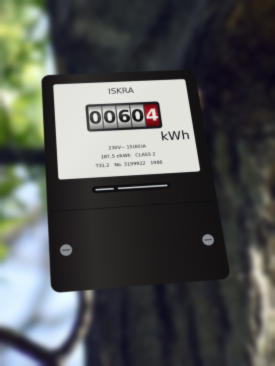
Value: 60.4 kWh
